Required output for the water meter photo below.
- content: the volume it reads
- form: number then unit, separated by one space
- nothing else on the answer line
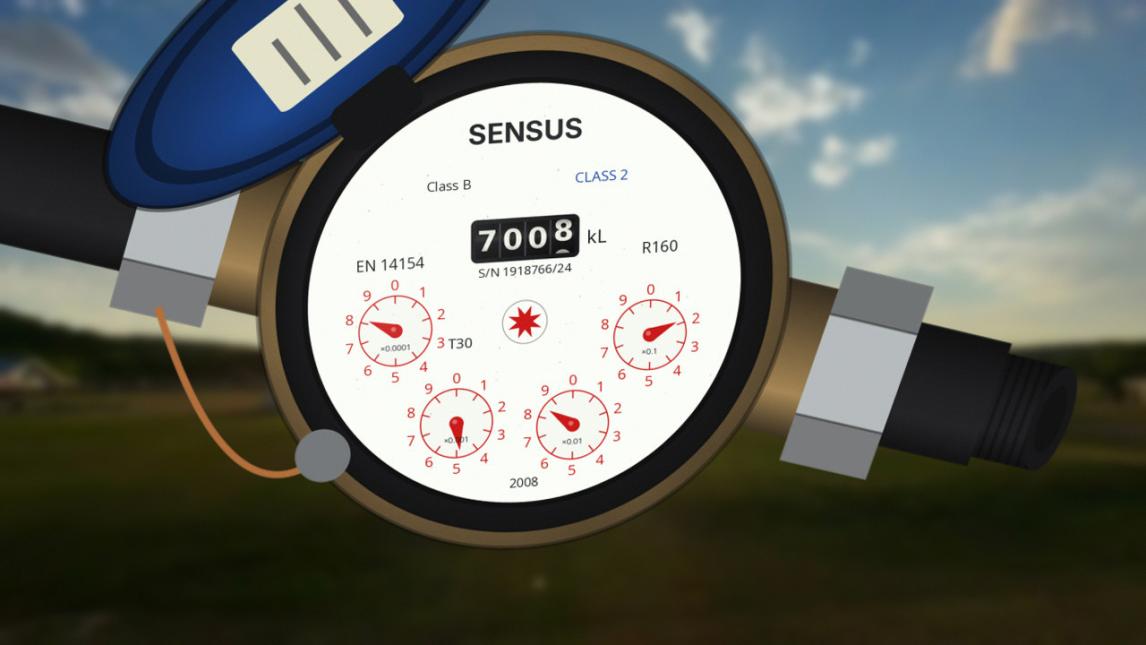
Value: 7008.1848 kL
